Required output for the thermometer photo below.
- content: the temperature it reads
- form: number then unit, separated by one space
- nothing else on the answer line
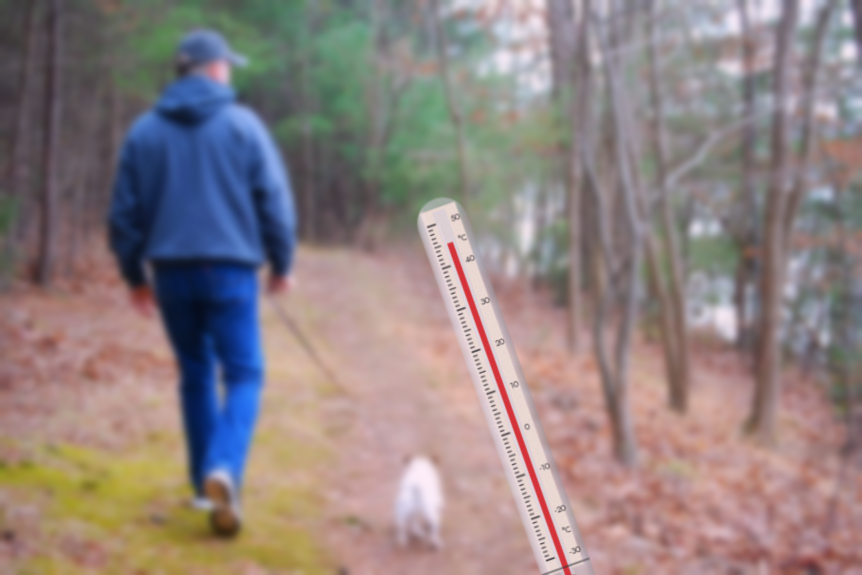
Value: 45 °C
